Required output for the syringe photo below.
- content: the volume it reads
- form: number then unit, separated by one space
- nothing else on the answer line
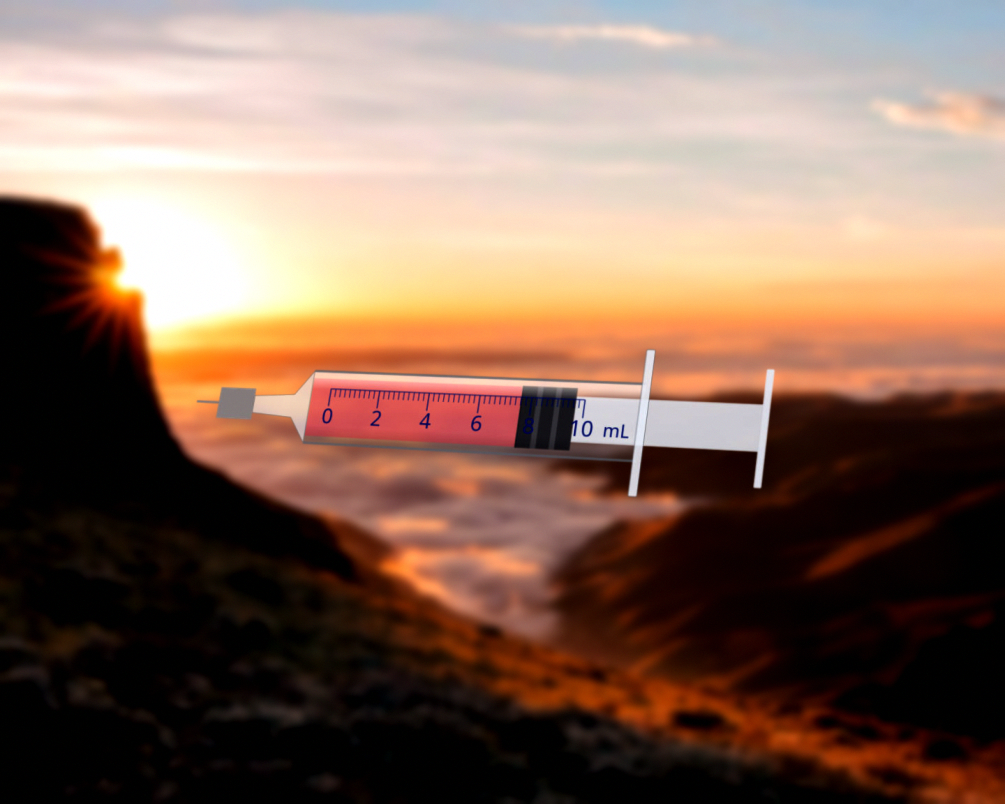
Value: 7.6 mL
